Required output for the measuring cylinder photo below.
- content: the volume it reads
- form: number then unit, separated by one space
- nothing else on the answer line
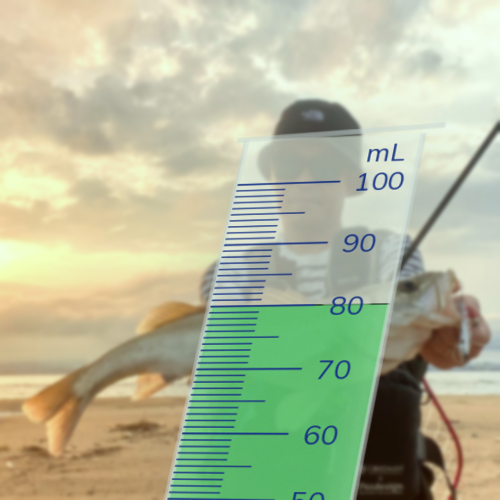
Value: 80 mL
